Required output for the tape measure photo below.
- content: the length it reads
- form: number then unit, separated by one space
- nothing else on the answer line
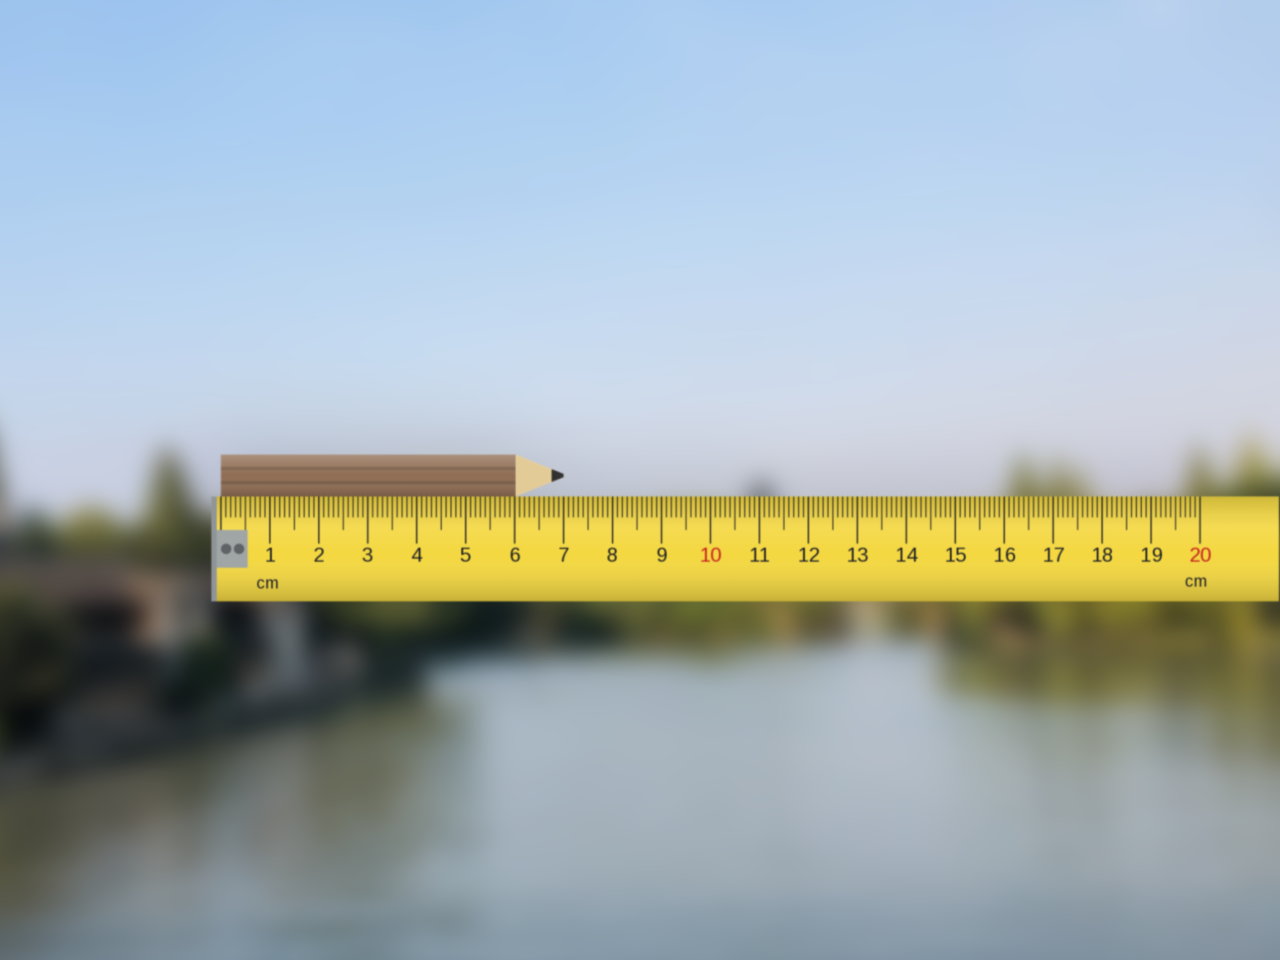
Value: 7 cm
